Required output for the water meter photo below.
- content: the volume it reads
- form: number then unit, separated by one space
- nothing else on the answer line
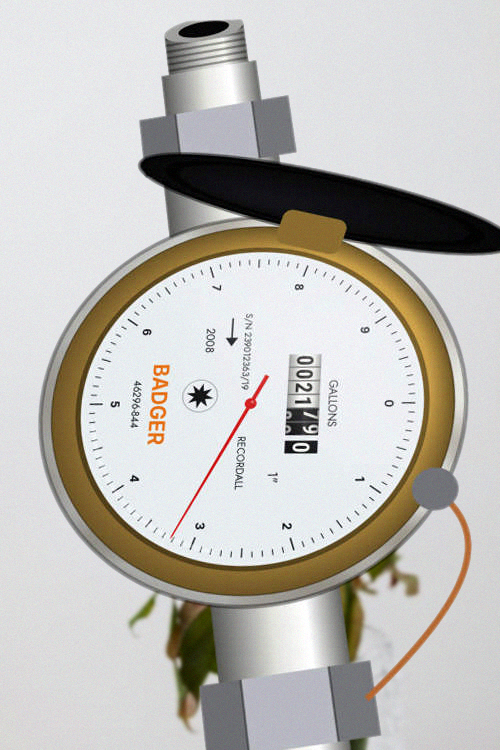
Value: 21793.2 gal
